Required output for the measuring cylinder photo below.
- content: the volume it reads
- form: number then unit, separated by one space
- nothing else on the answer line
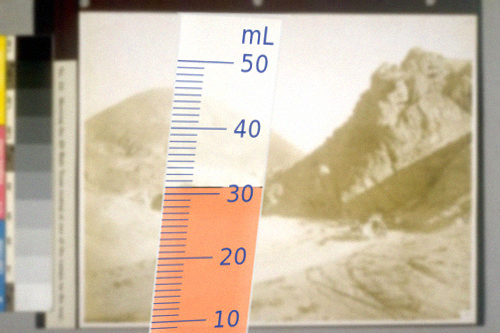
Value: 31 mL
